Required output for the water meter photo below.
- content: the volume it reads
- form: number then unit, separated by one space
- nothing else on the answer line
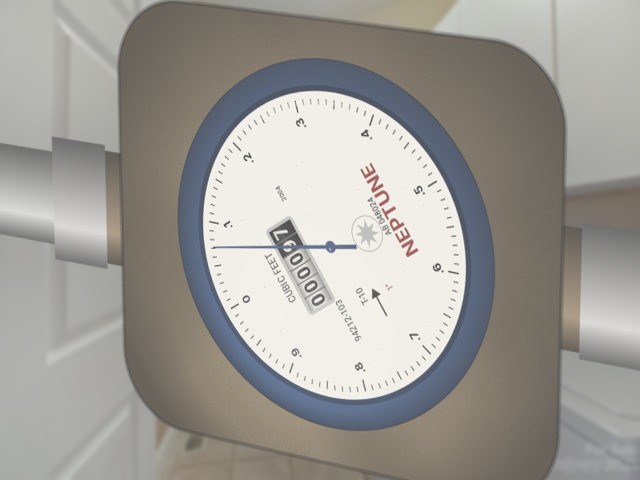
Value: 97.07 ft³
